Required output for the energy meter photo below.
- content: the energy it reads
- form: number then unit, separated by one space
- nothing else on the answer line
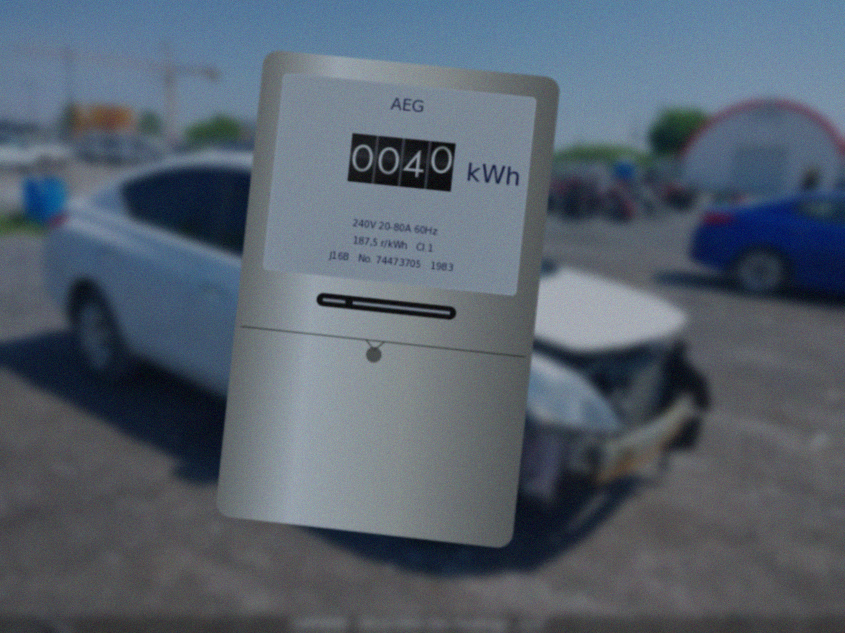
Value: 40 kWh
